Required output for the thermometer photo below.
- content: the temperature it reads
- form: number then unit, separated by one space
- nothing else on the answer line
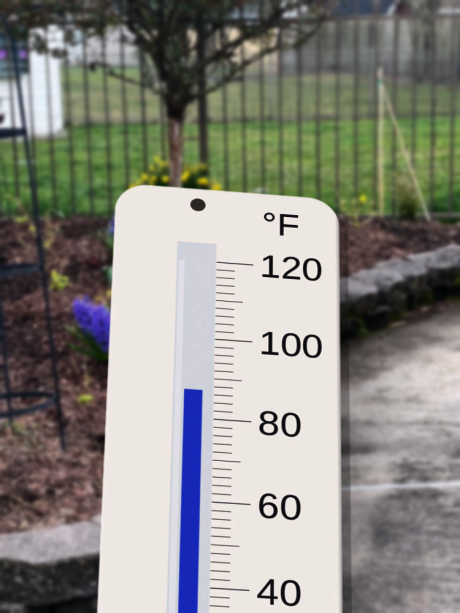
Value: 87 °F
